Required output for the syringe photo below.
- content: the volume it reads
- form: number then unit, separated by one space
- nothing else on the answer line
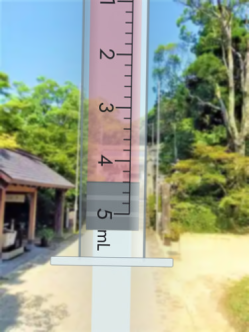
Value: 4.4 mL
